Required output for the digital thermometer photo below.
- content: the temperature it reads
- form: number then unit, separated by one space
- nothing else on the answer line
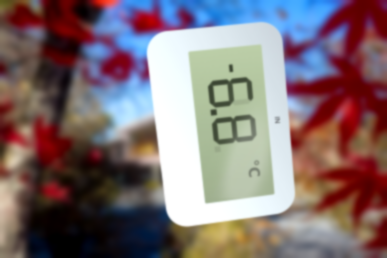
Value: -6.8 °C
